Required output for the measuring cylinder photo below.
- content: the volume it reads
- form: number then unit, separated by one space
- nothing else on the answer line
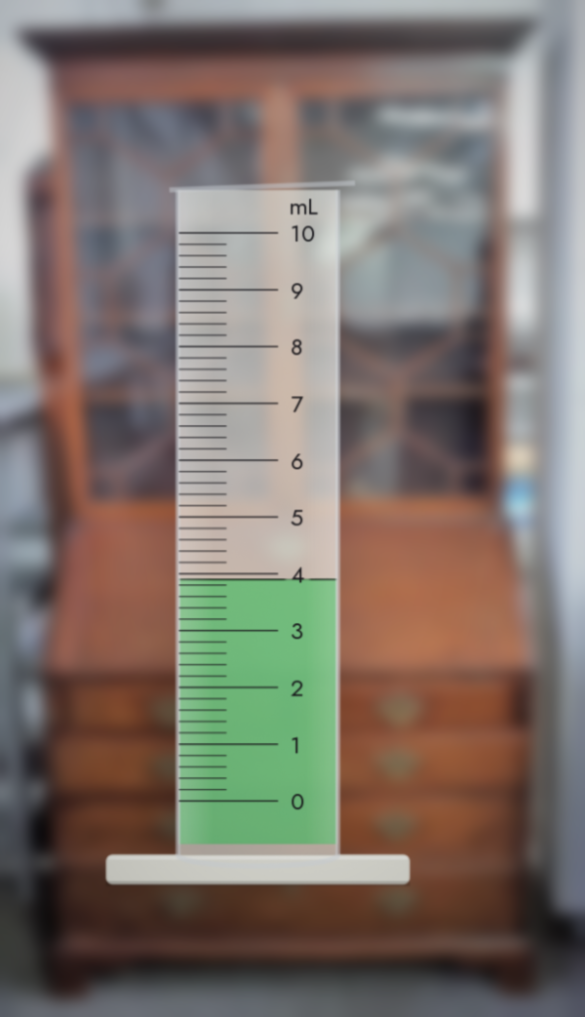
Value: 3.9 mL
